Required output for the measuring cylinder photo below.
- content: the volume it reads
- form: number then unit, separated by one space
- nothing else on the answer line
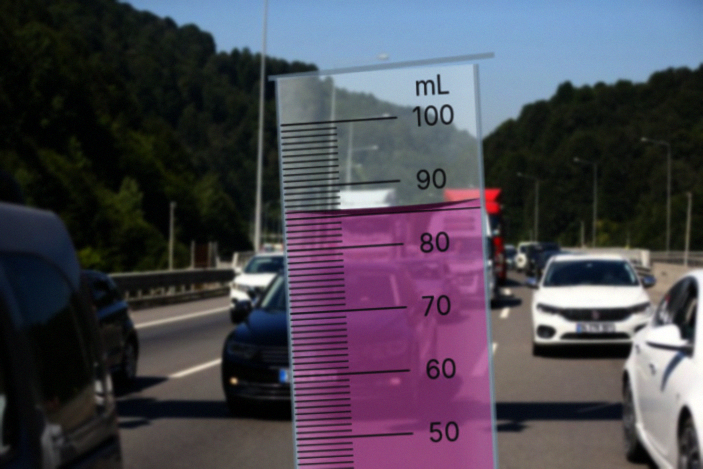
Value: 85 mL
